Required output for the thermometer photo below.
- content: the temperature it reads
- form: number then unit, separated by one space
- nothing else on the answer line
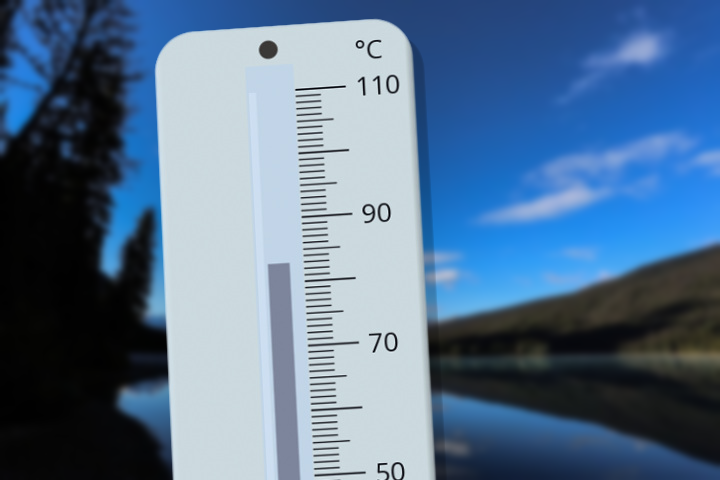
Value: 83 °C
